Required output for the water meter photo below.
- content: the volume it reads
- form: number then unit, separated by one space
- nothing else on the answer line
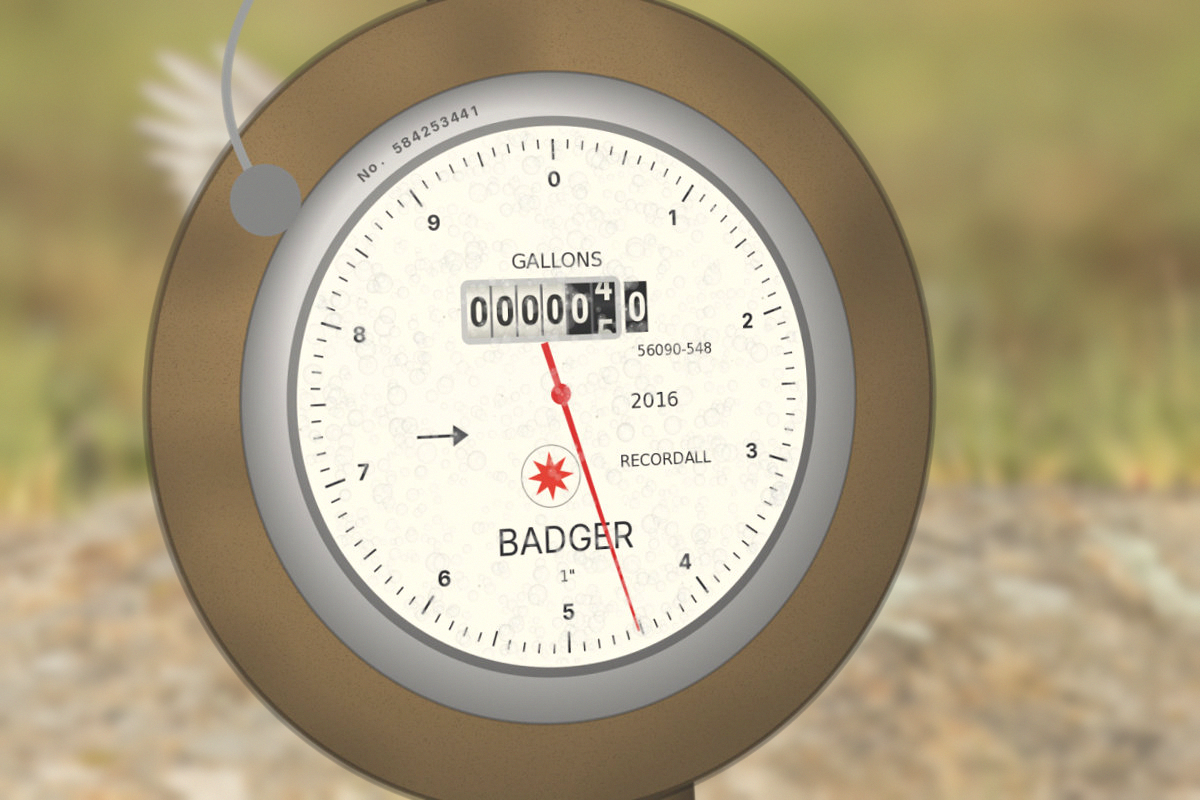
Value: 44.5 gal
